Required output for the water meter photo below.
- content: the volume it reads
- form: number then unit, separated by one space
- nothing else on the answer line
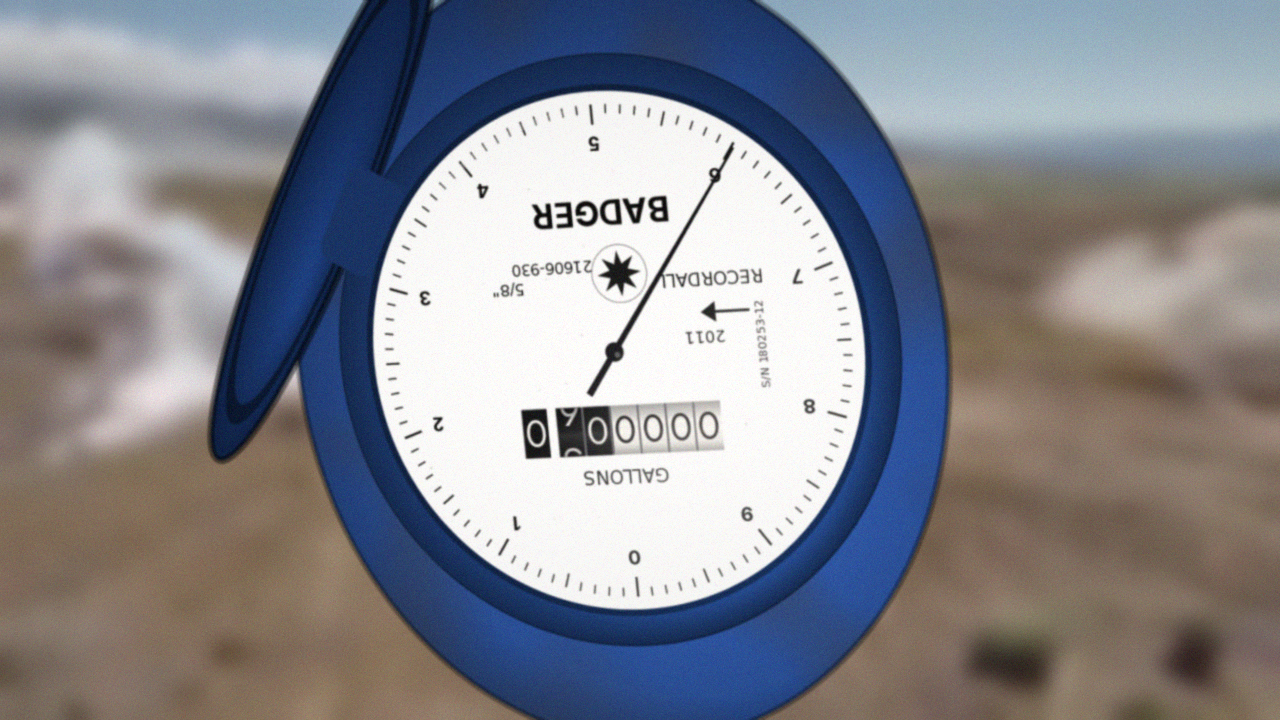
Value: 56.0 gal
